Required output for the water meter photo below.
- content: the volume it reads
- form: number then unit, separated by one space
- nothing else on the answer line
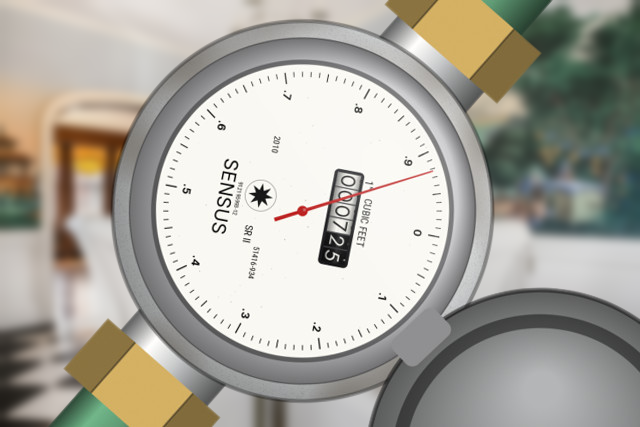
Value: 724.92 ft³
